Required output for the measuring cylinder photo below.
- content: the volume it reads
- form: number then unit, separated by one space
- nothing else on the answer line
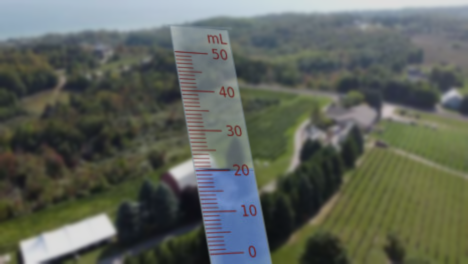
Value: 20 mL
